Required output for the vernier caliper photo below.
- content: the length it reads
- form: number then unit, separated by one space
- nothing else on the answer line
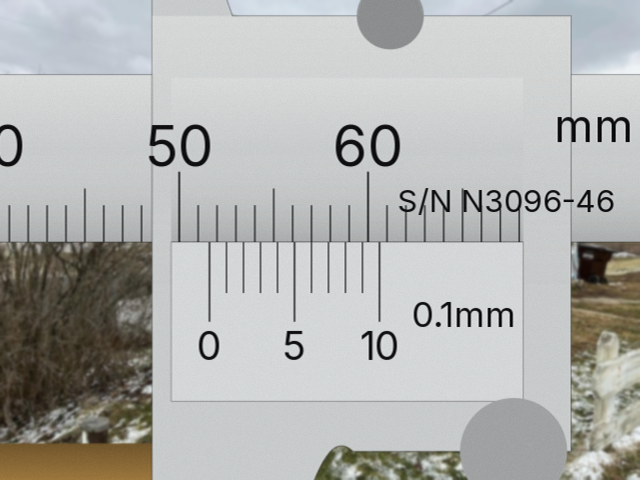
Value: 51.6 mm
